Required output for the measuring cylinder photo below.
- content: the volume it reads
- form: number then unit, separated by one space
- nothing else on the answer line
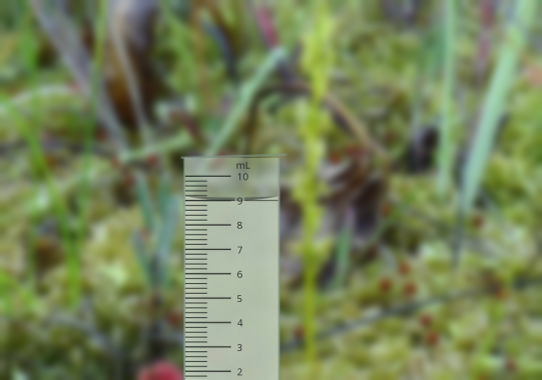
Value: 9 mL
